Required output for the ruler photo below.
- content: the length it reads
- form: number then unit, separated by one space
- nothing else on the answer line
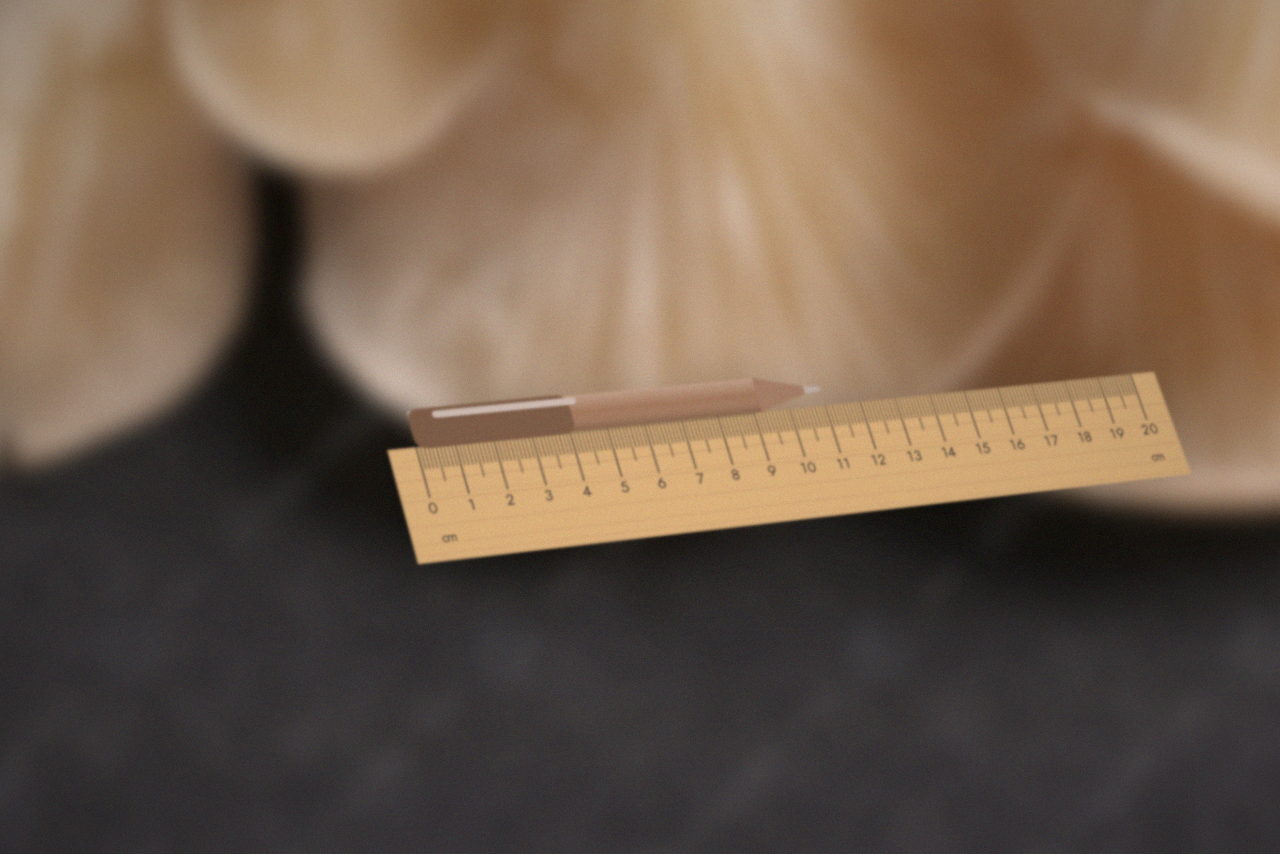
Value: 11 cm
